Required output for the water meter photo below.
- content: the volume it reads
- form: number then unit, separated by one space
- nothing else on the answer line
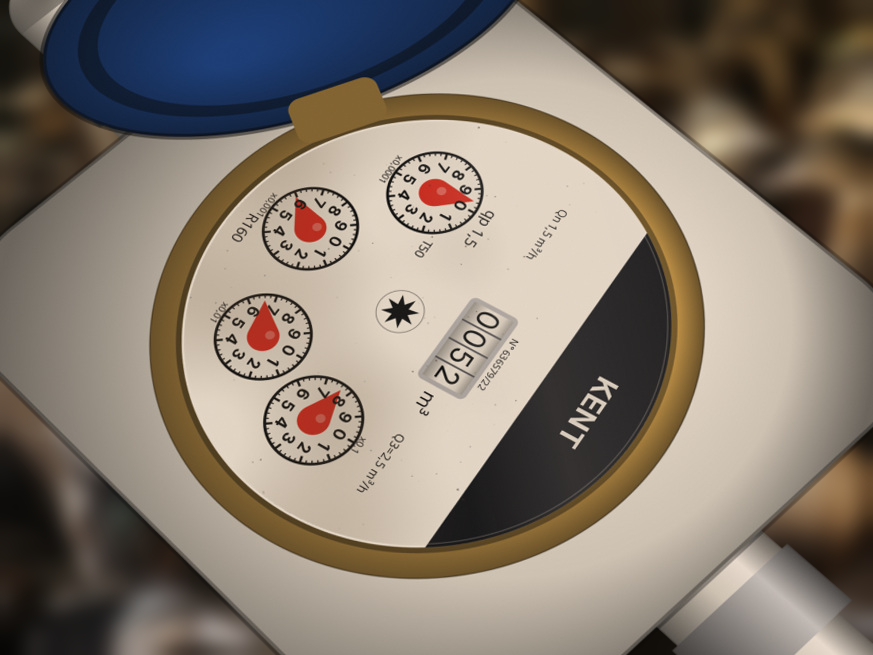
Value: 52.7659 m³
